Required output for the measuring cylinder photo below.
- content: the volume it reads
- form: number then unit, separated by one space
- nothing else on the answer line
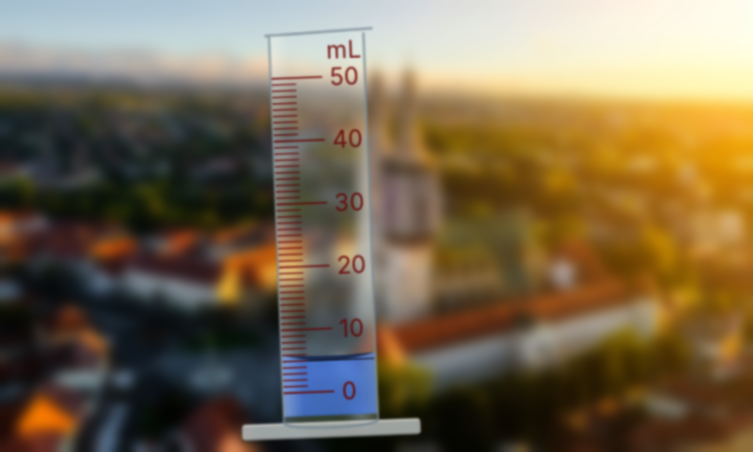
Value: 5 mL
